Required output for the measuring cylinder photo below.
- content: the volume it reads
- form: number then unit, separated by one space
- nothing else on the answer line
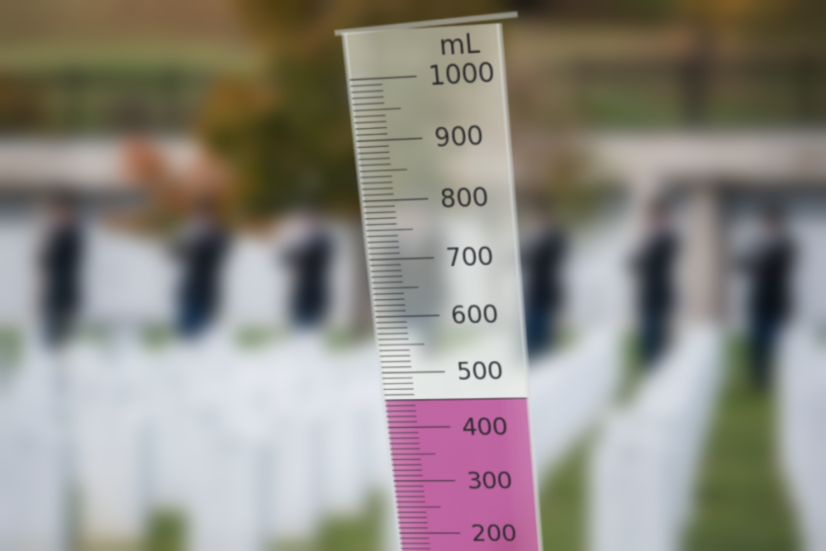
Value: 450 mL
